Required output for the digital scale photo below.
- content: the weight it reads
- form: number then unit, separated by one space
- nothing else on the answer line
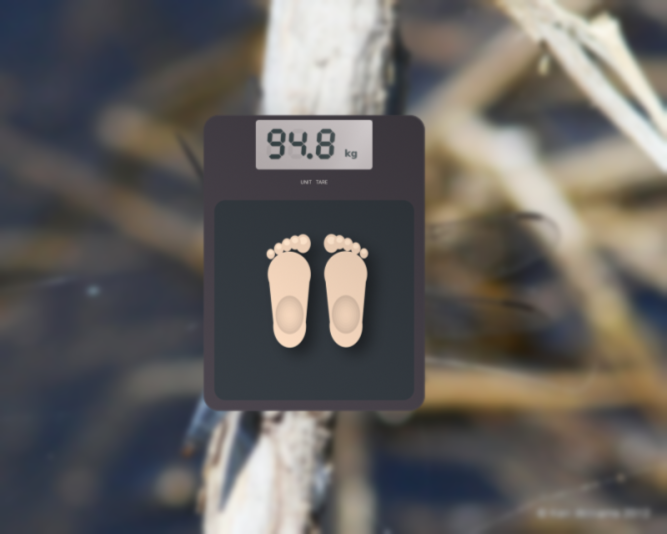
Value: 94.8 kg
